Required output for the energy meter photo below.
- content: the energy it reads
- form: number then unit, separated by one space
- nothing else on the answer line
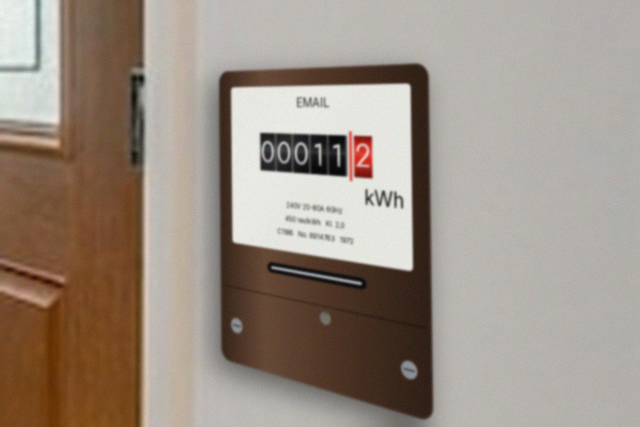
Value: 11.2 kWh
